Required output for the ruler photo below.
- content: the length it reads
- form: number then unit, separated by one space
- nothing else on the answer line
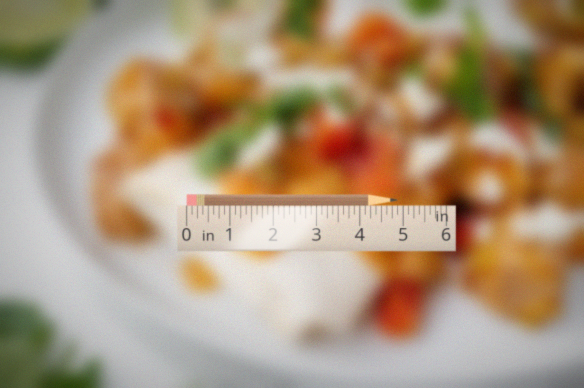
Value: 4.875 in
